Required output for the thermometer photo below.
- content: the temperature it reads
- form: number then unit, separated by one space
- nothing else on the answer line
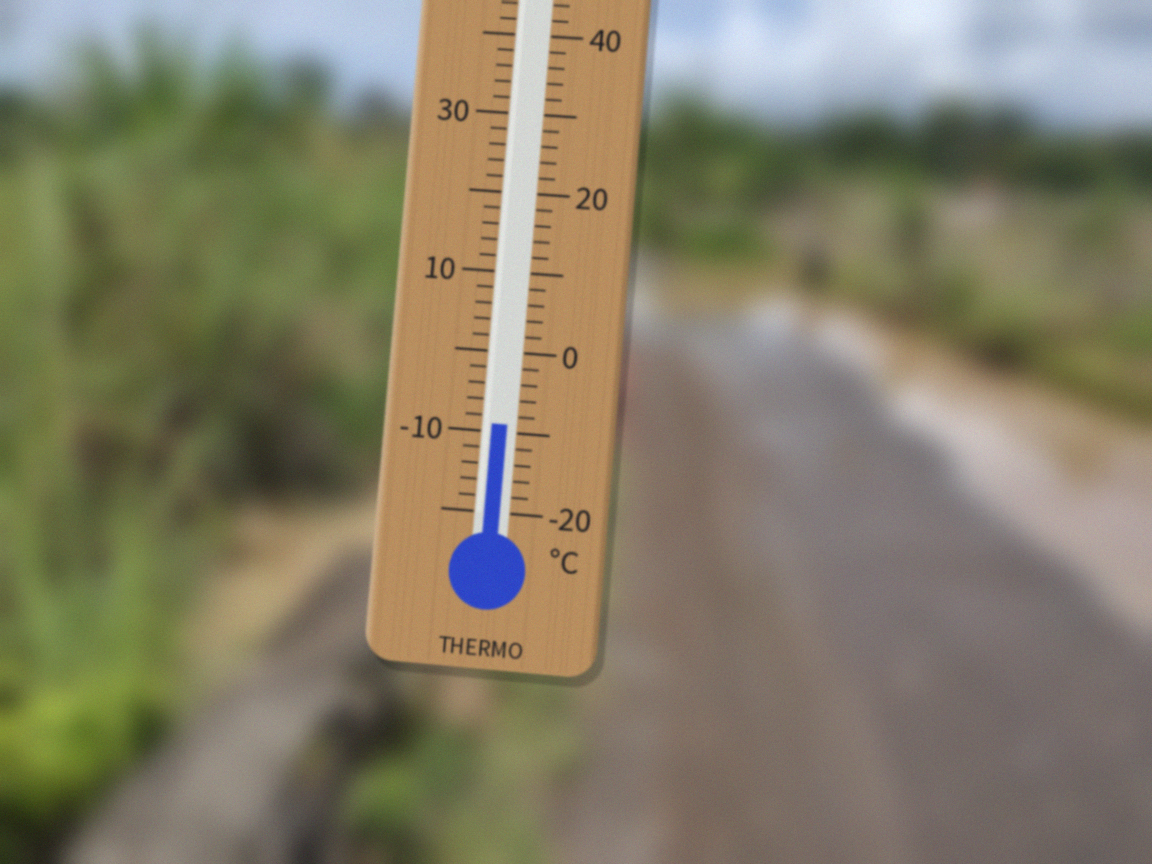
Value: -9 °C
